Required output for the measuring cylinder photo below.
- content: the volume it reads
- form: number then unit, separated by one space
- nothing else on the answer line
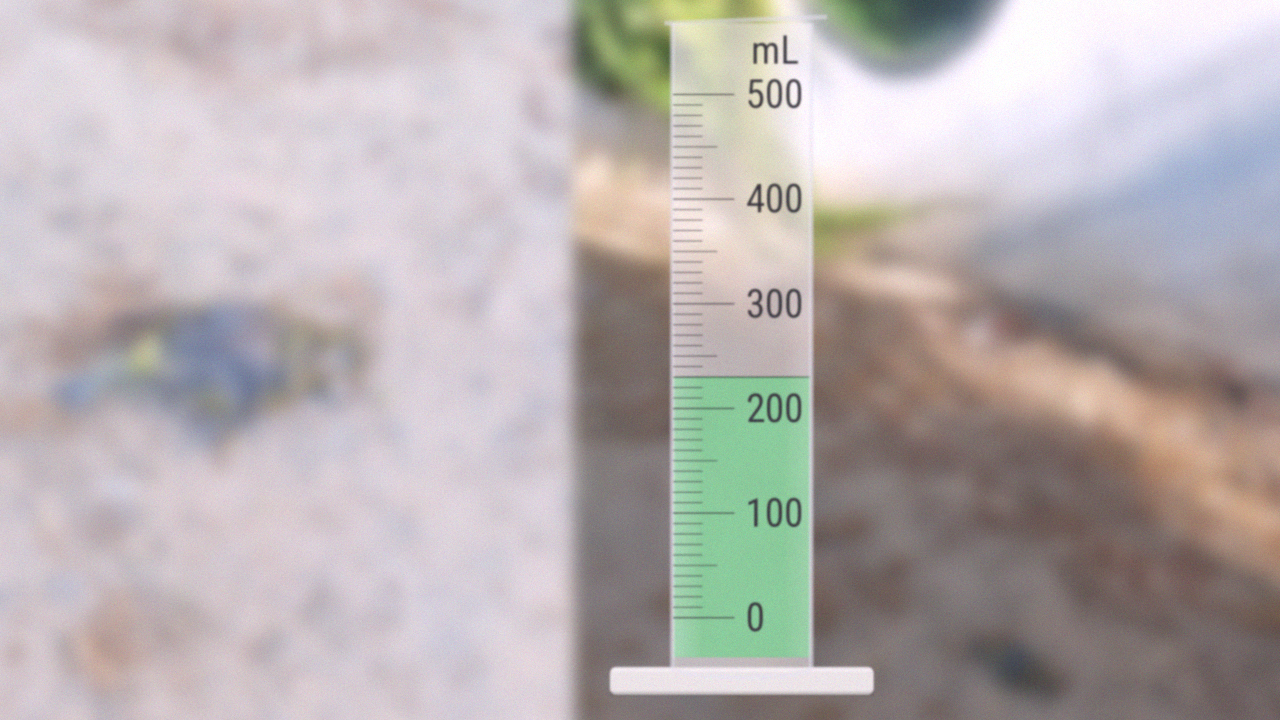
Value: 230 mL
